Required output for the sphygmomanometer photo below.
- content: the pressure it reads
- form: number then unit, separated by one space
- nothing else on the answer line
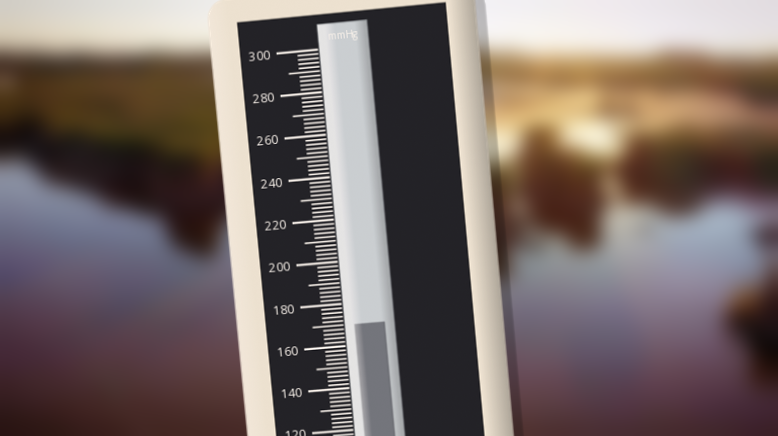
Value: 170 mmHg
